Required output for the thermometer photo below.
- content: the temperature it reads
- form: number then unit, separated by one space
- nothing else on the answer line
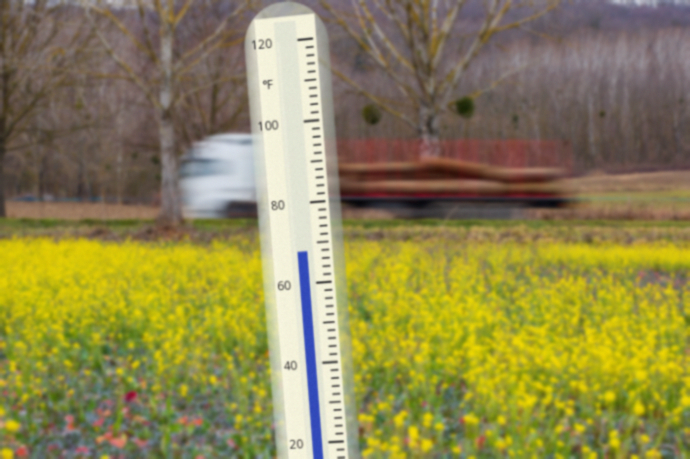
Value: 68 °F
